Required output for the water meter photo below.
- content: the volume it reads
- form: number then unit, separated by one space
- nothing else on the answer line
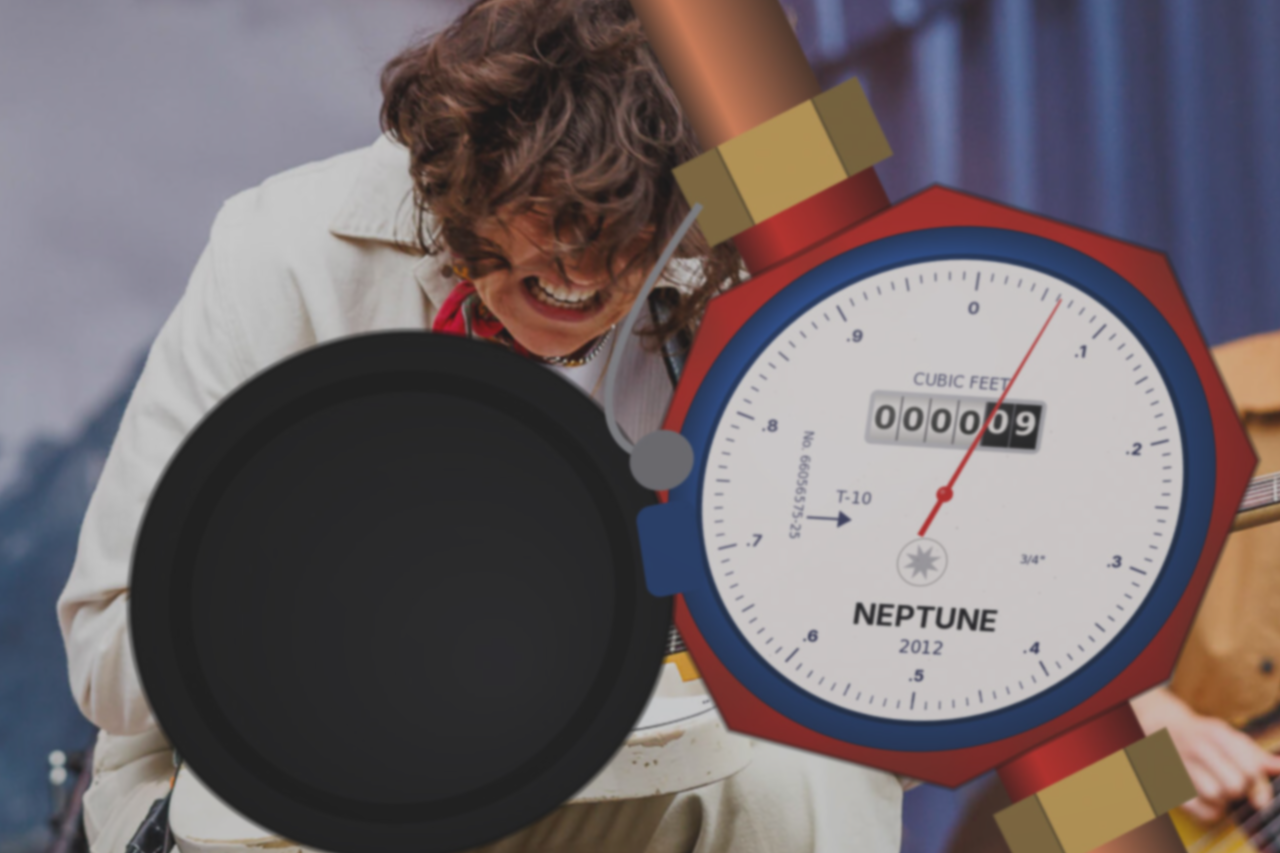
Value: 9.06 ft³
